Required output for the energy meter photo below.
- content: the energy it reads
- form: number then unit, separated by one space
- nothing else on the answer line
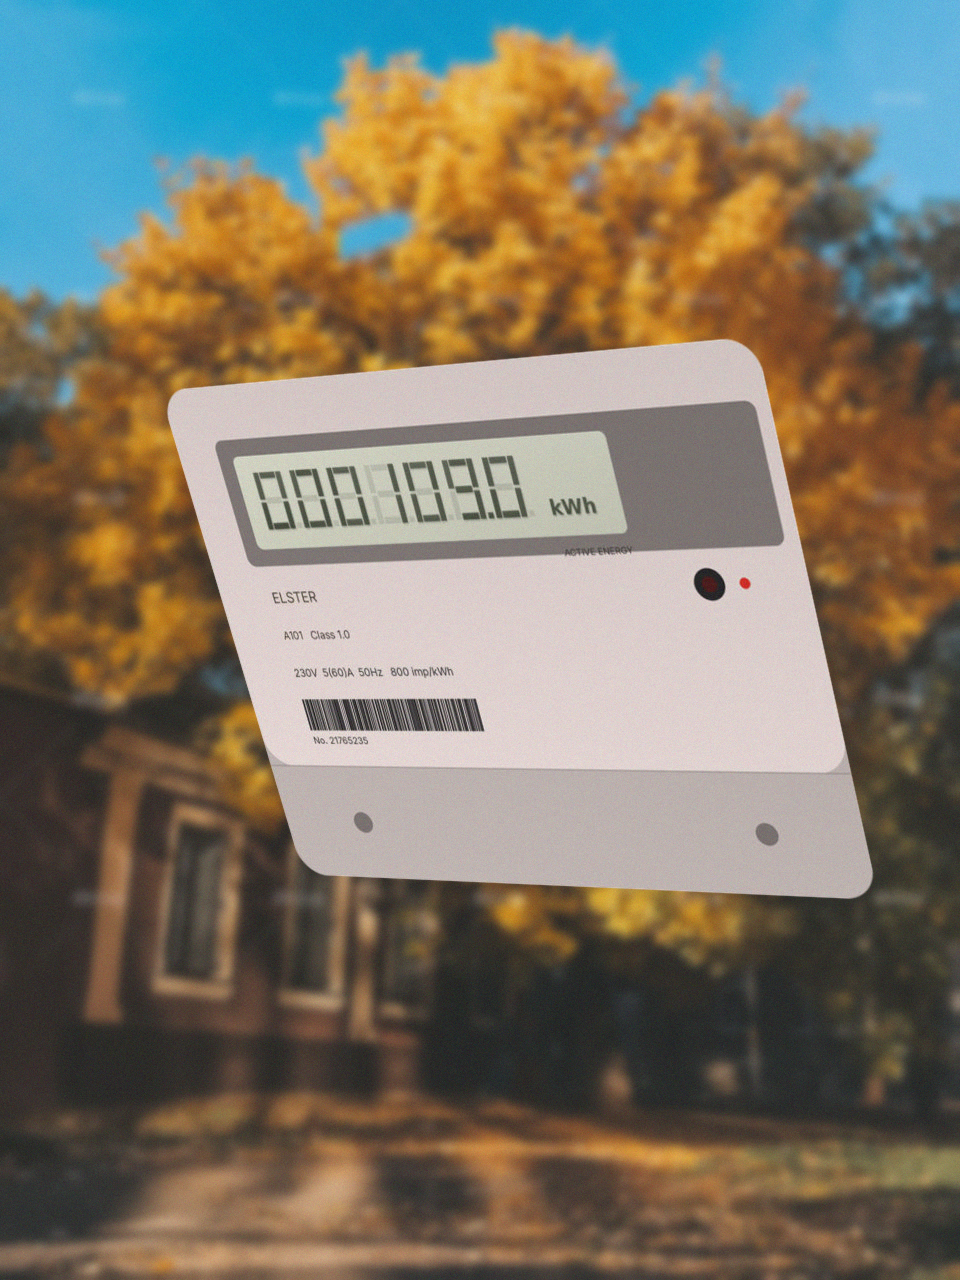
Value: 109.0 kWh
